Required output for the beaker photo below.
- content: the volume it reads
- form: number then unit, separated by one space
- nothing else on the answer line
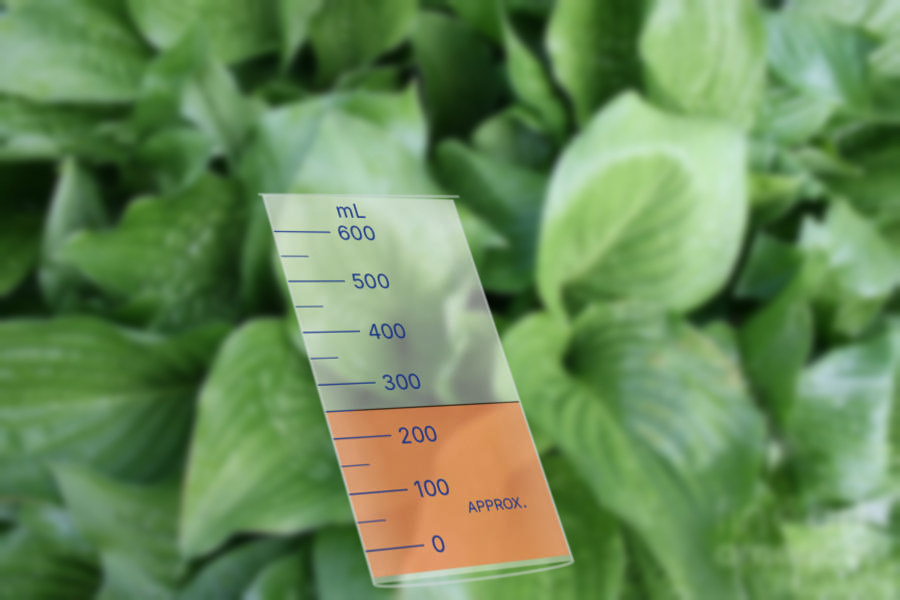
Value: 250 mL
